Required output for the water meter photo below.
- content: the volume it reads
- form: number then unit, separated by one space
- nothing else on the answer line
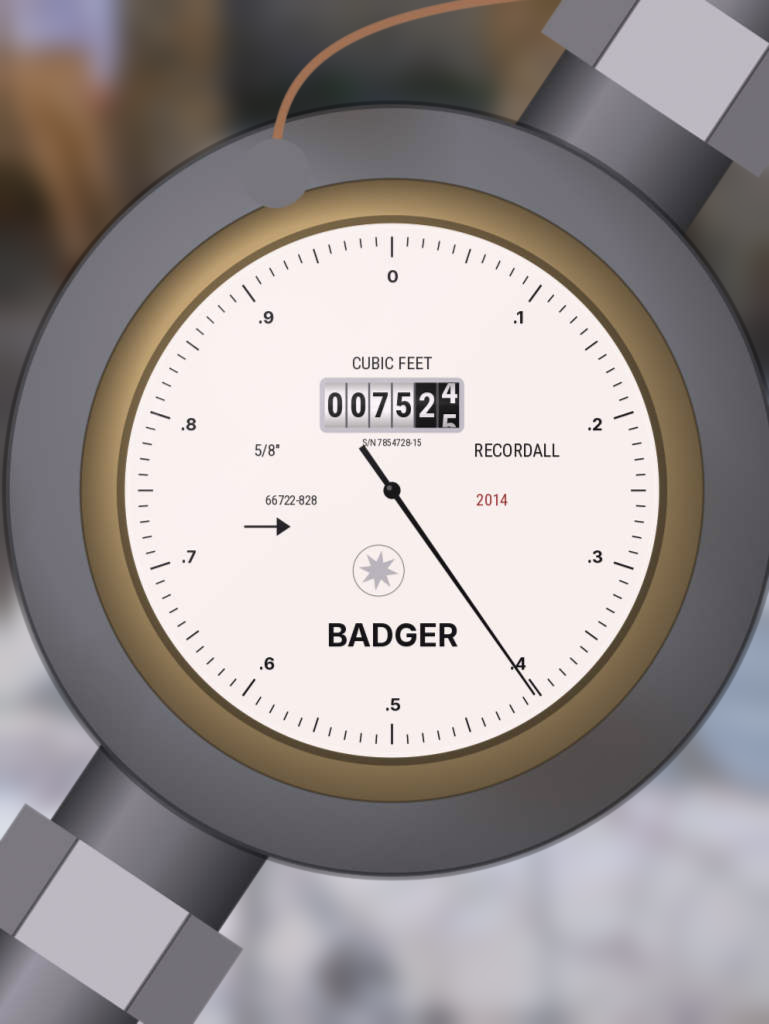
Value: 7524.40 ft³
